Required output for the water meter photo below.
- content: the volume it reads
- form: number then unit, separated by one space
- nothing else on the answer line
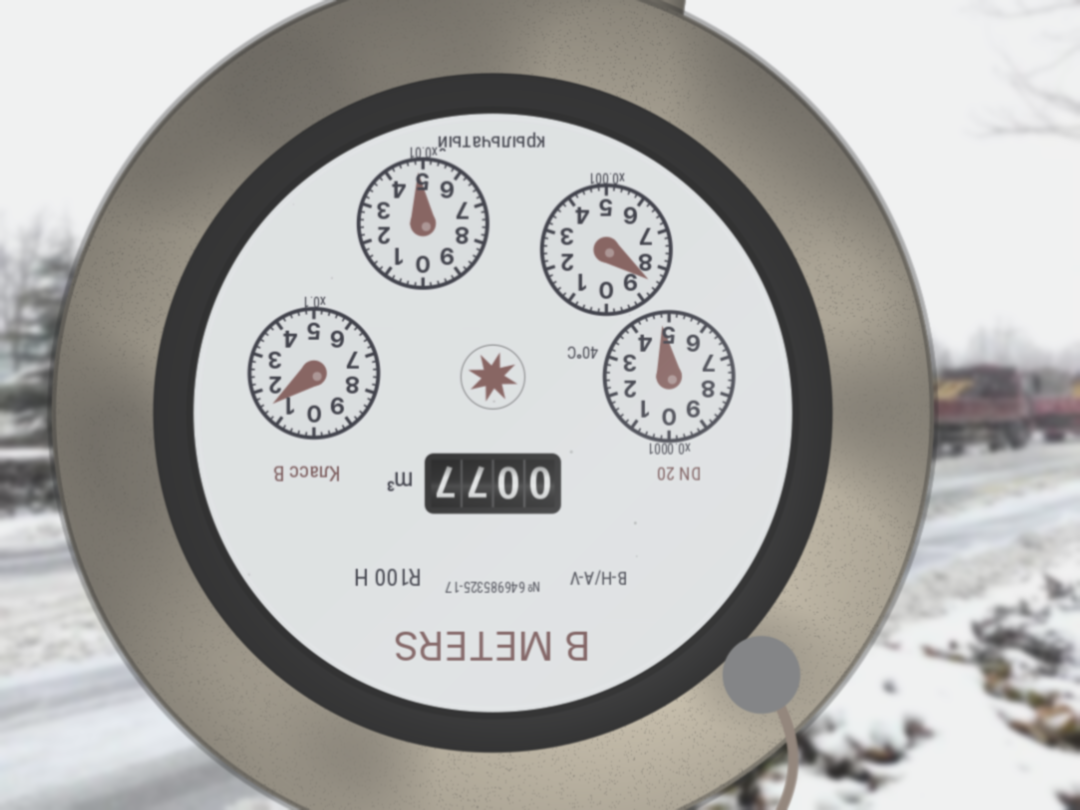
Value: 77.1484 m³
